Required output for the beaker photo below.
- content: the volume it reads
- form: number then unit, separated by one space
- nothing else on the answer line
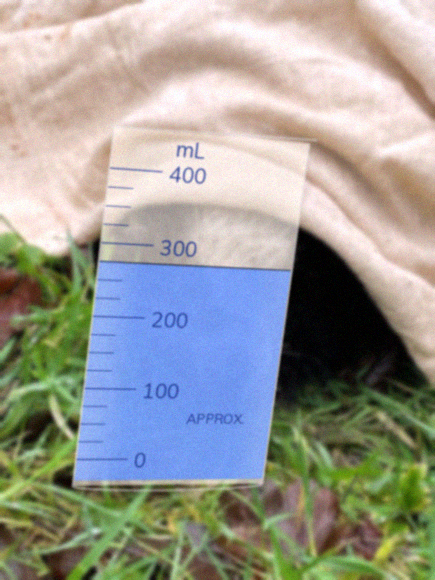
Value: 275 mL
